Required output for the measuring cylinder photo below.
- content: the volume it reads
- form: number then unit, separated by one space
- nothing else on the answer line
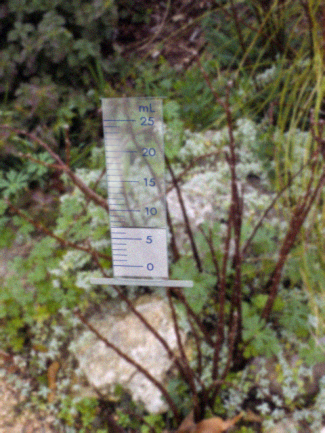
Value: 7 mL
